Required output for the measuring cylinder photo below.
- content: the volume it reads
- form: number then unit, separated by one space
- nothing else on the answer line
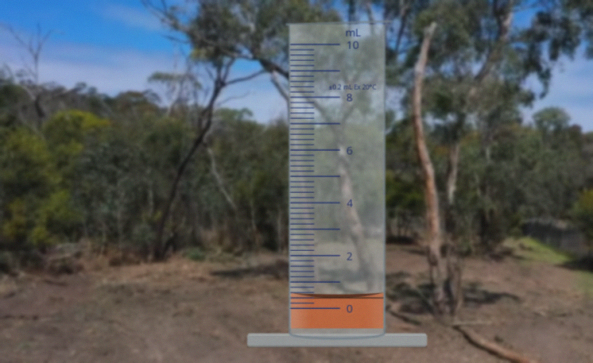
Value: 0.4 mL
